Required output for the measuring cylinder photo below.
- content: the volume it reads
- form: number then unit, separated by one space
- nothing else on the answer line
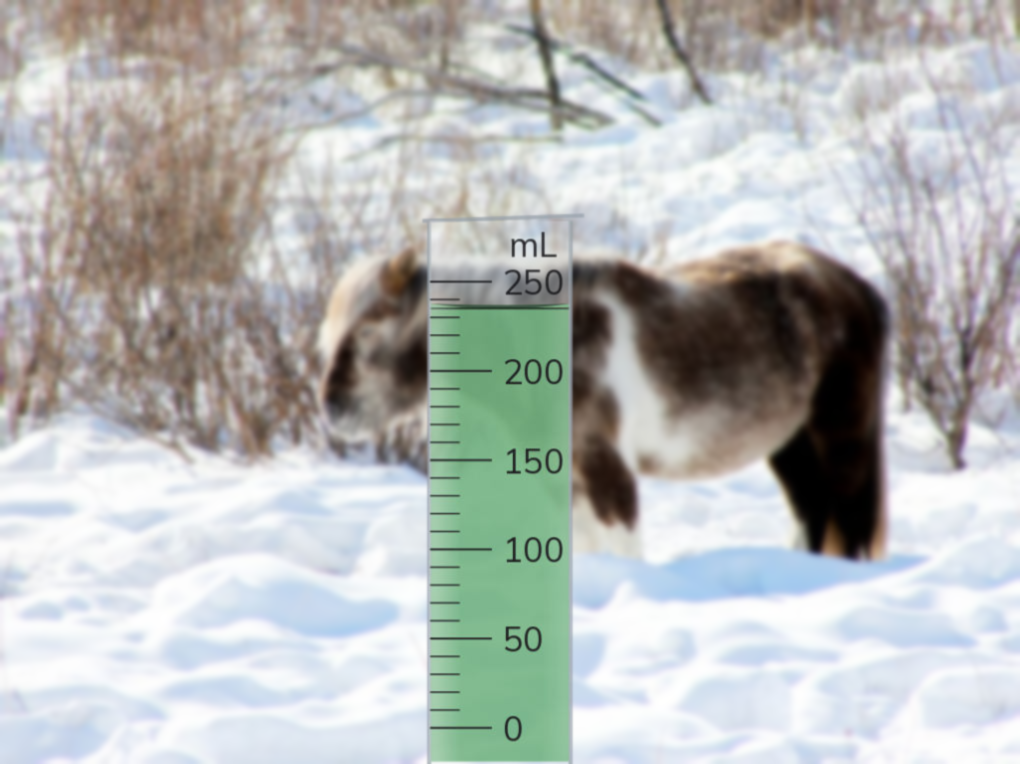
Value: 235 mL
